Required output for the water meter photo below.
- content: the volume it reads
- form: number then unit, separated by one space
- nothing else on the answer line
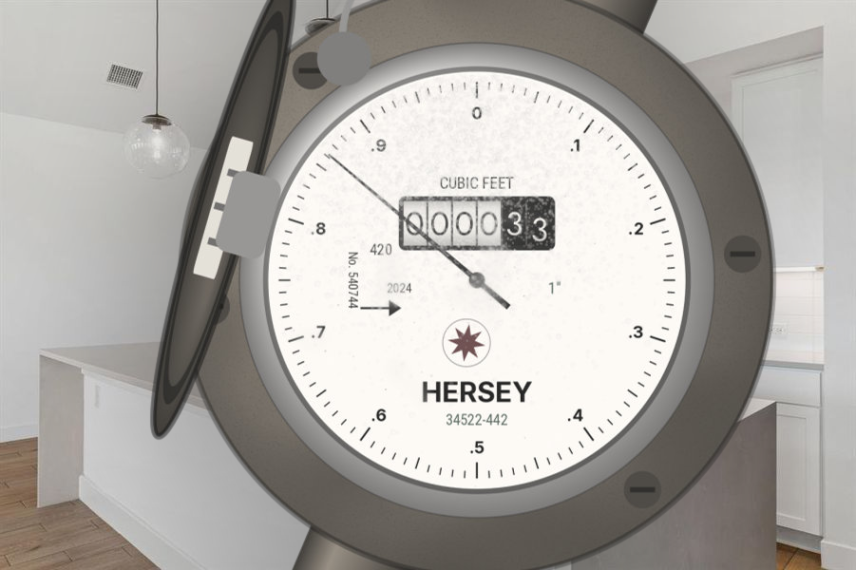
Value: 32.86 ft³
